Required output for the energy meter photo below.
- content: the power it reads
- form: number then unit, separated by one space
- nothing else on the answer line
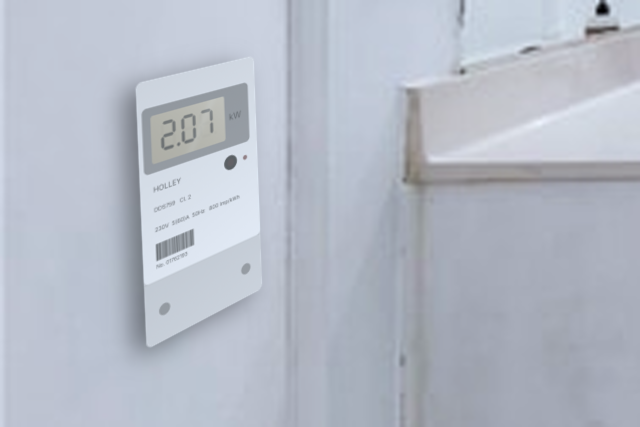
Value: 2.07 kW
